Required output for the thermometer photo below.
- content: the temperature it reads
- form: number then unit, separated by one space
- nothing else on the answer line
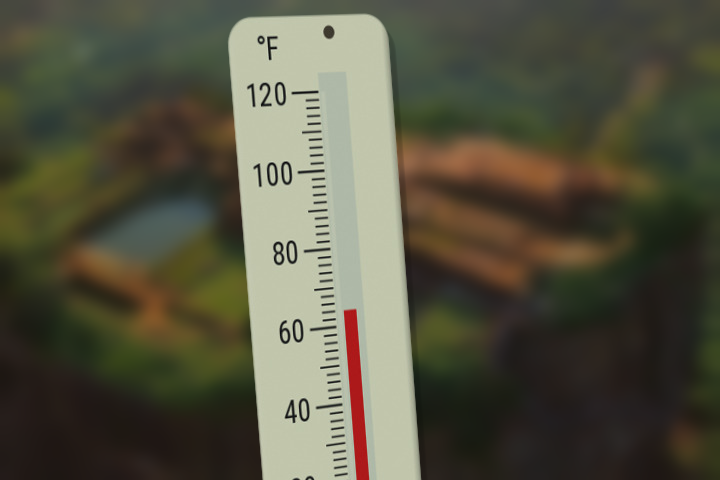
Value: 64 °F
